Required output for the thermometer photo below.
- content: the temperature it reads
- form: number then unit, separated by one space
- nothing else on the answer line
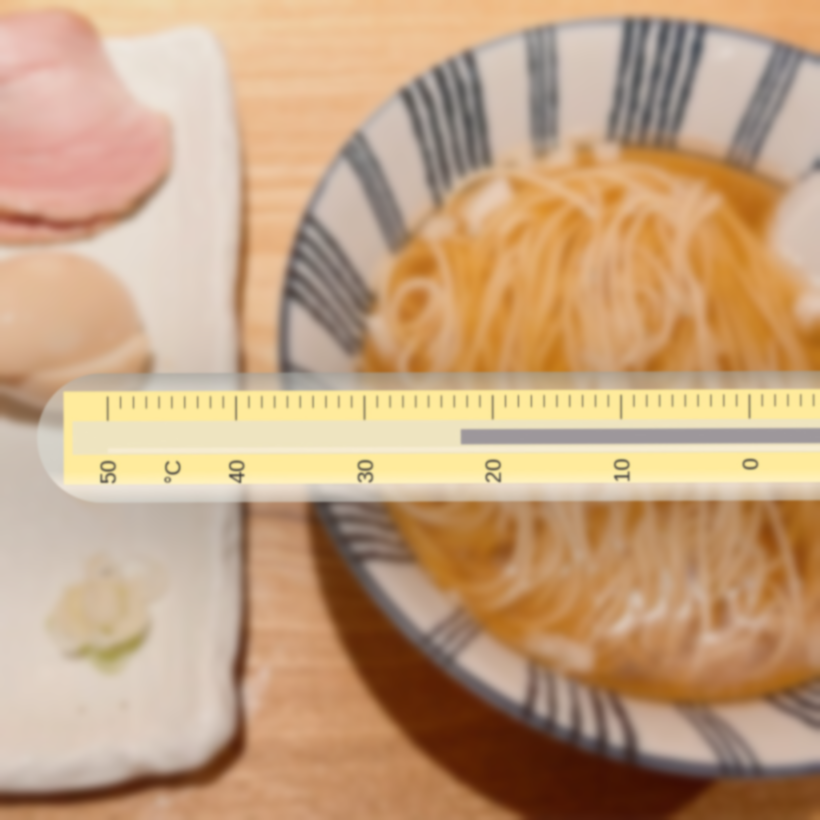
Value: 22.5 °C
